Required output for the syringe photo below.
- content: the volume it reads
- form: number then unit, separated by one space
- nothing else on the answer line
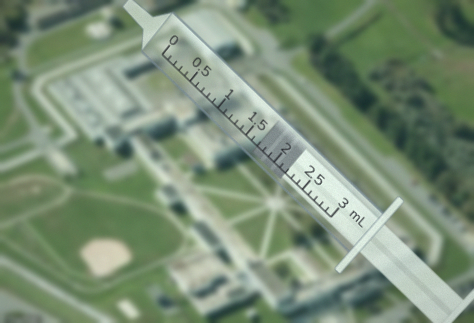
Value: 1.7 mL
